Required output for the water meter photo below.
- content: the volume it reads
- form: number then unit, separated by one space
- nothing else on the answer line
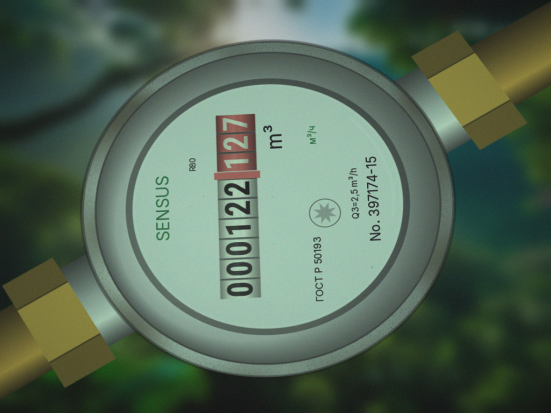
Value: 122.127 m³
